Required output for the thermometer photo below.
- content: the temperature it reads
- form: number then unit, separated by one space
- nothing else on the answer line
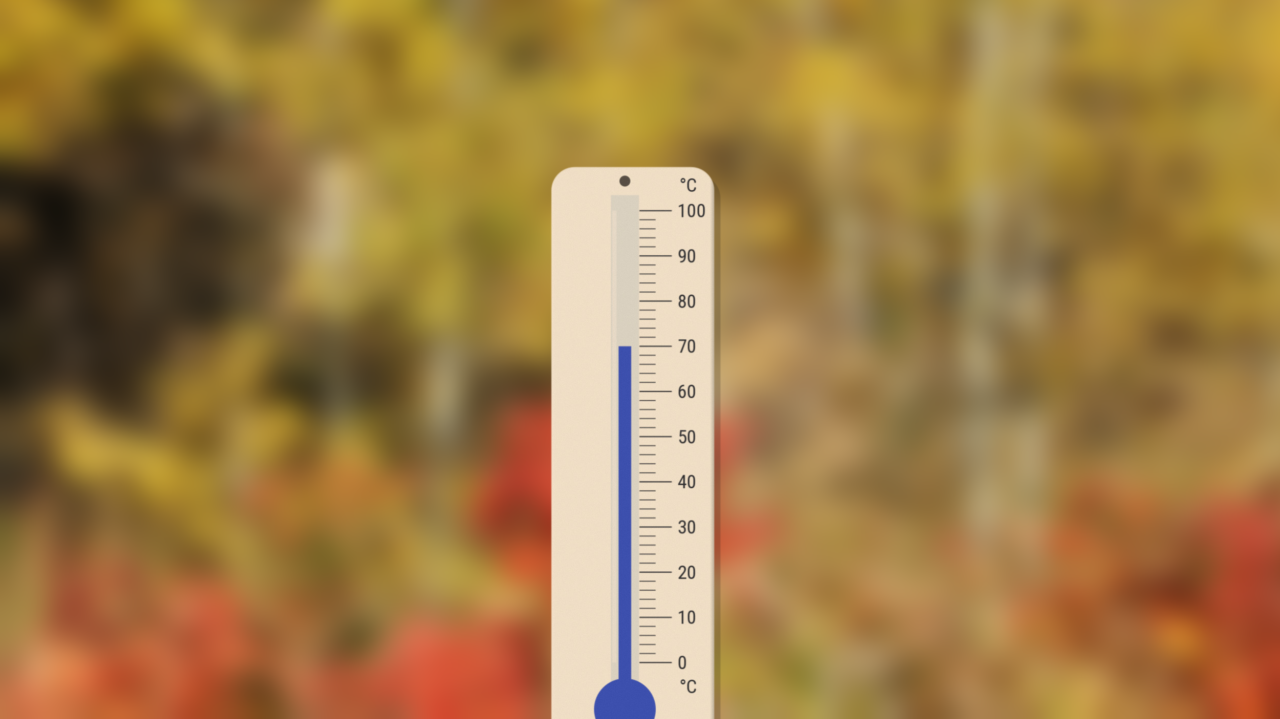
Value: 70 °C
